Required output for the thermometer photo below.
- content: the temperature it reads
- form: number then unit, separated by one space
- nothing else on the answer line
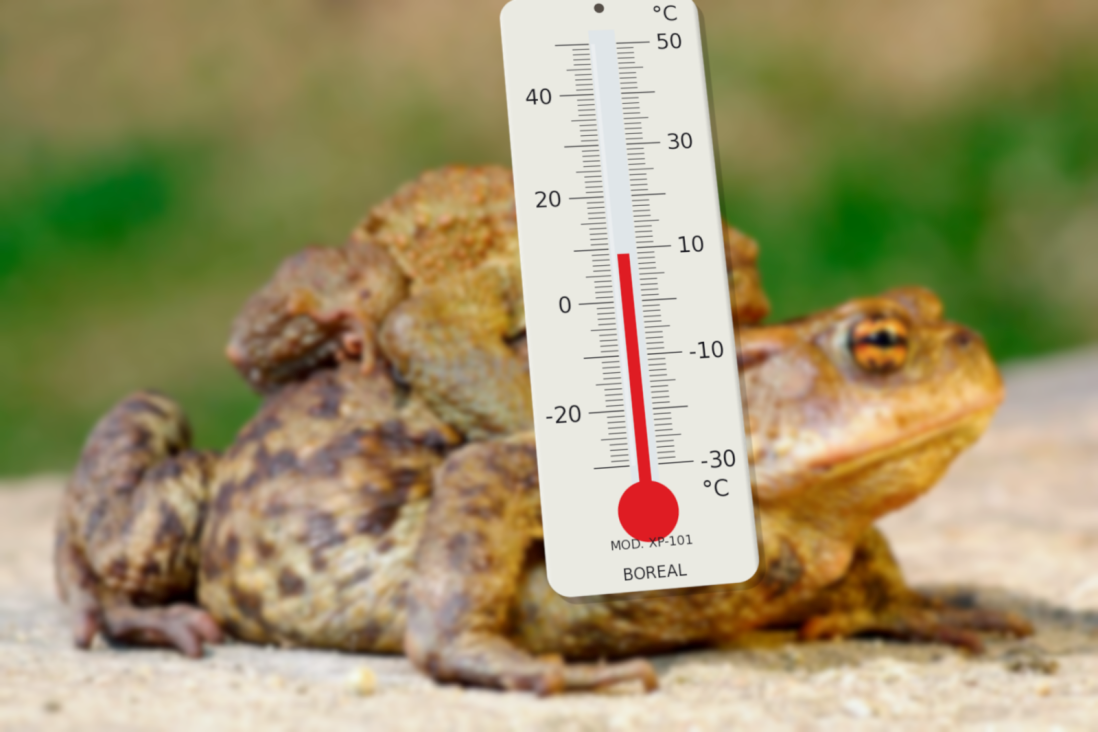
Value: 9 °C
